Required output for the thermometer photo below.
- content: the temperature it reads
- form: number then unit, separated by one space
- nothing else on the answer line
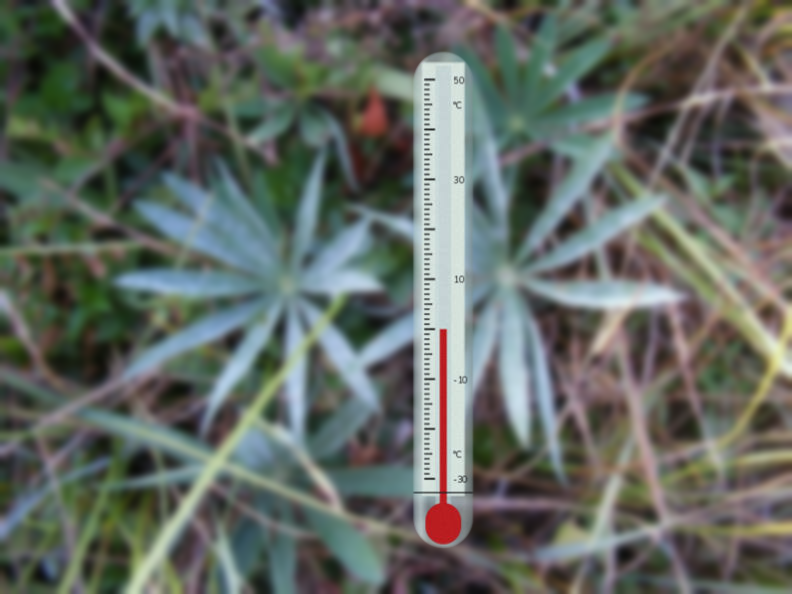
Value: 0 °C
